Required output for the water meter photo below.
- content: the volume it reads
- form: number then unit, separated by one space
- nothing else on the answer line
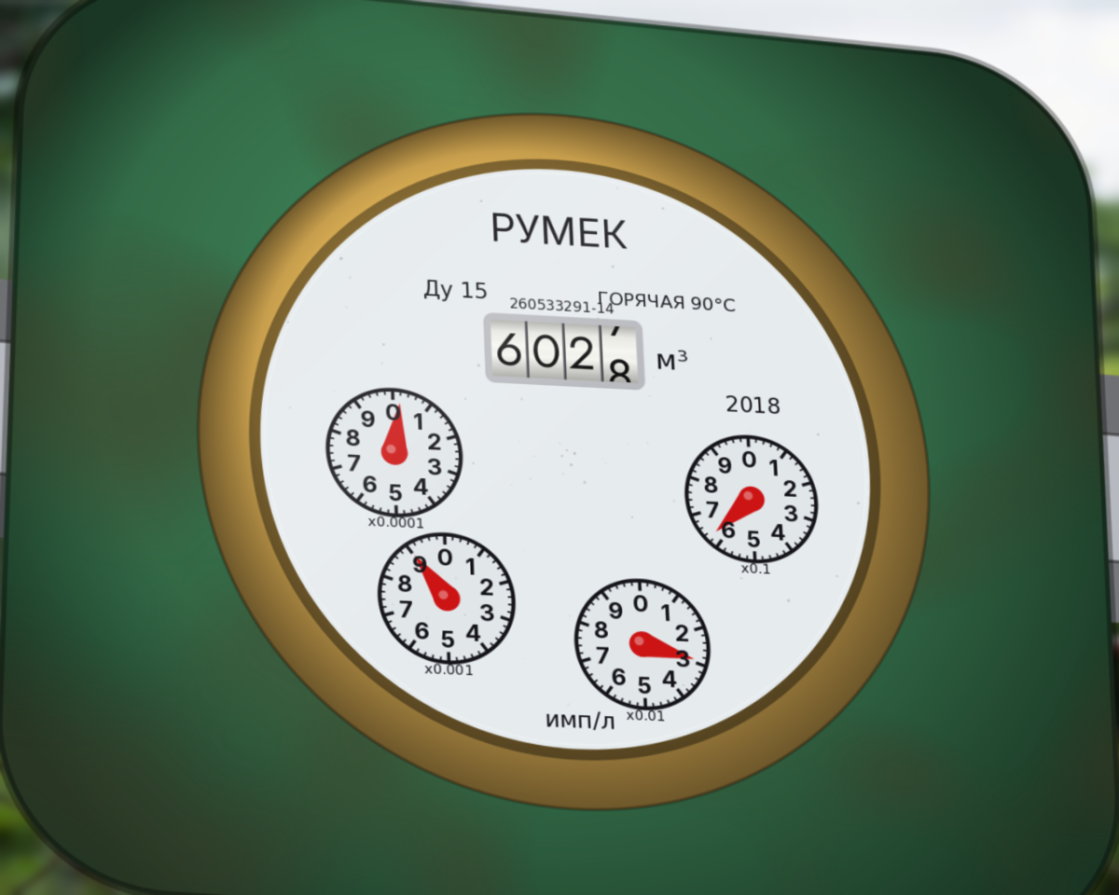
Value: 6027.6290 m³
